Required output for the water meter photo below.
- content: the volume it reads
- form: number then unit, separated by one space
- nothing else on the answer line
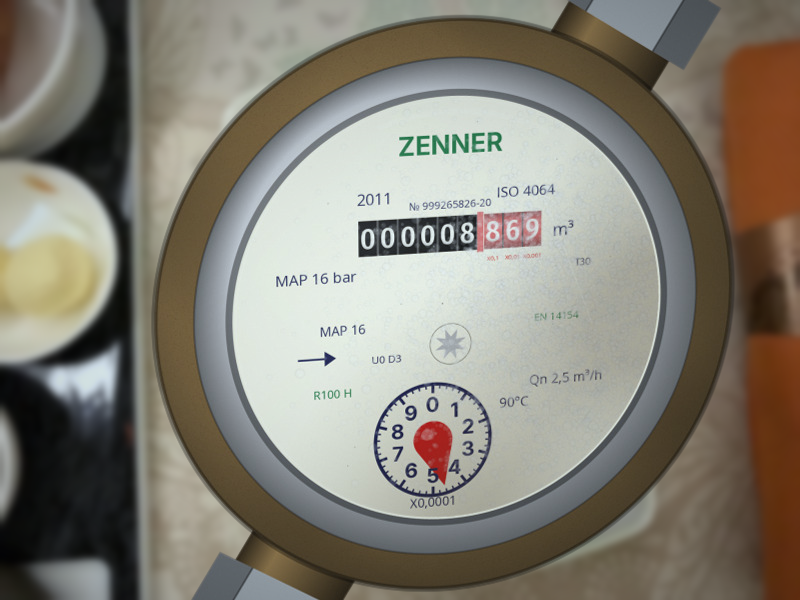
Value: 8.8694 m³
